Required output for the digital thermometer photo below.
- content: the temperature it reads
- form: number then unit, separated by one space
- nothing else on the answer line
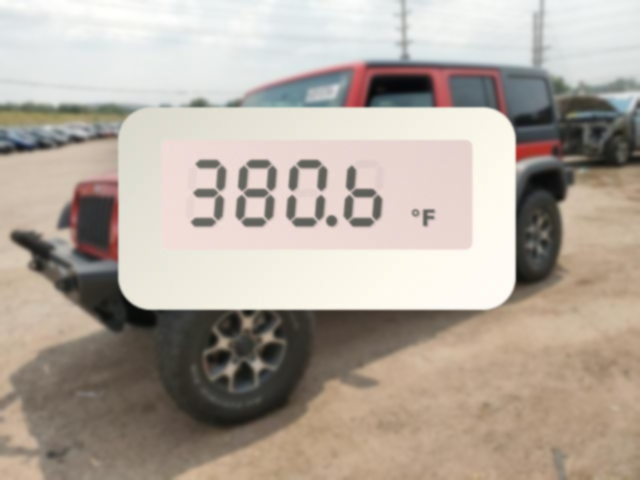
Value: 380.6 °F
